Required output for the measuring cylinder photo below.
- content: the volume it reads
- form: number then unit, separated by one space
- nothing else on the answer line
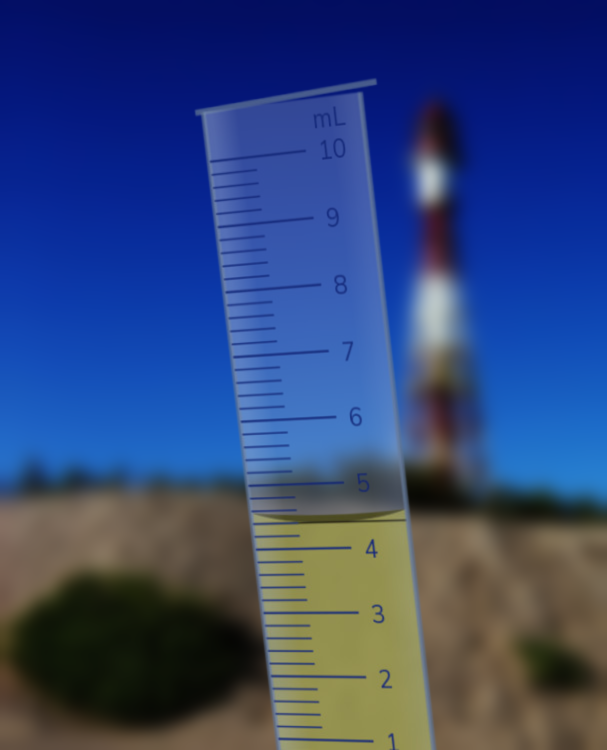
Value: 4.4 mL
